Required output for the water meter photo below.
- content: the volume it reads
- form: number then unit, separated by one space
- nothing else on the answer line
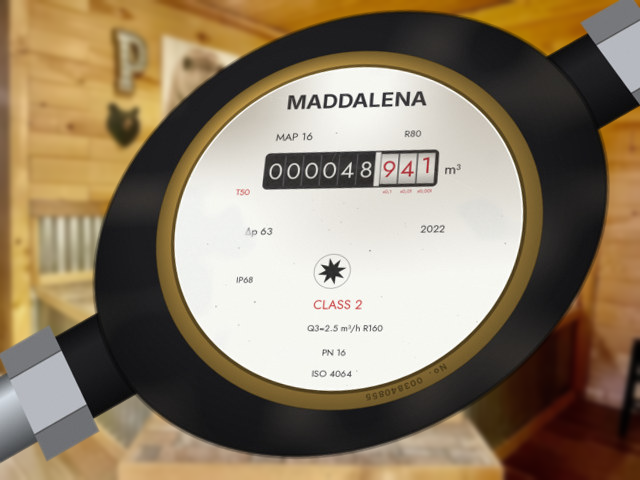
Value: 48.941 m³
